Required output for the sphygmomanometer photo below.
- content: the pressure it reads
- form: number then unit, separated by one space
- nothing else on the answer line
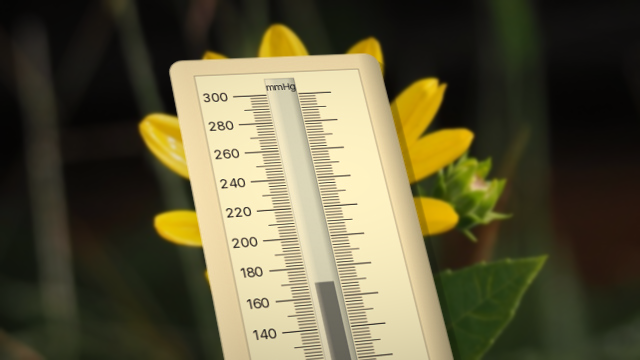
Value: 170 mmHg
